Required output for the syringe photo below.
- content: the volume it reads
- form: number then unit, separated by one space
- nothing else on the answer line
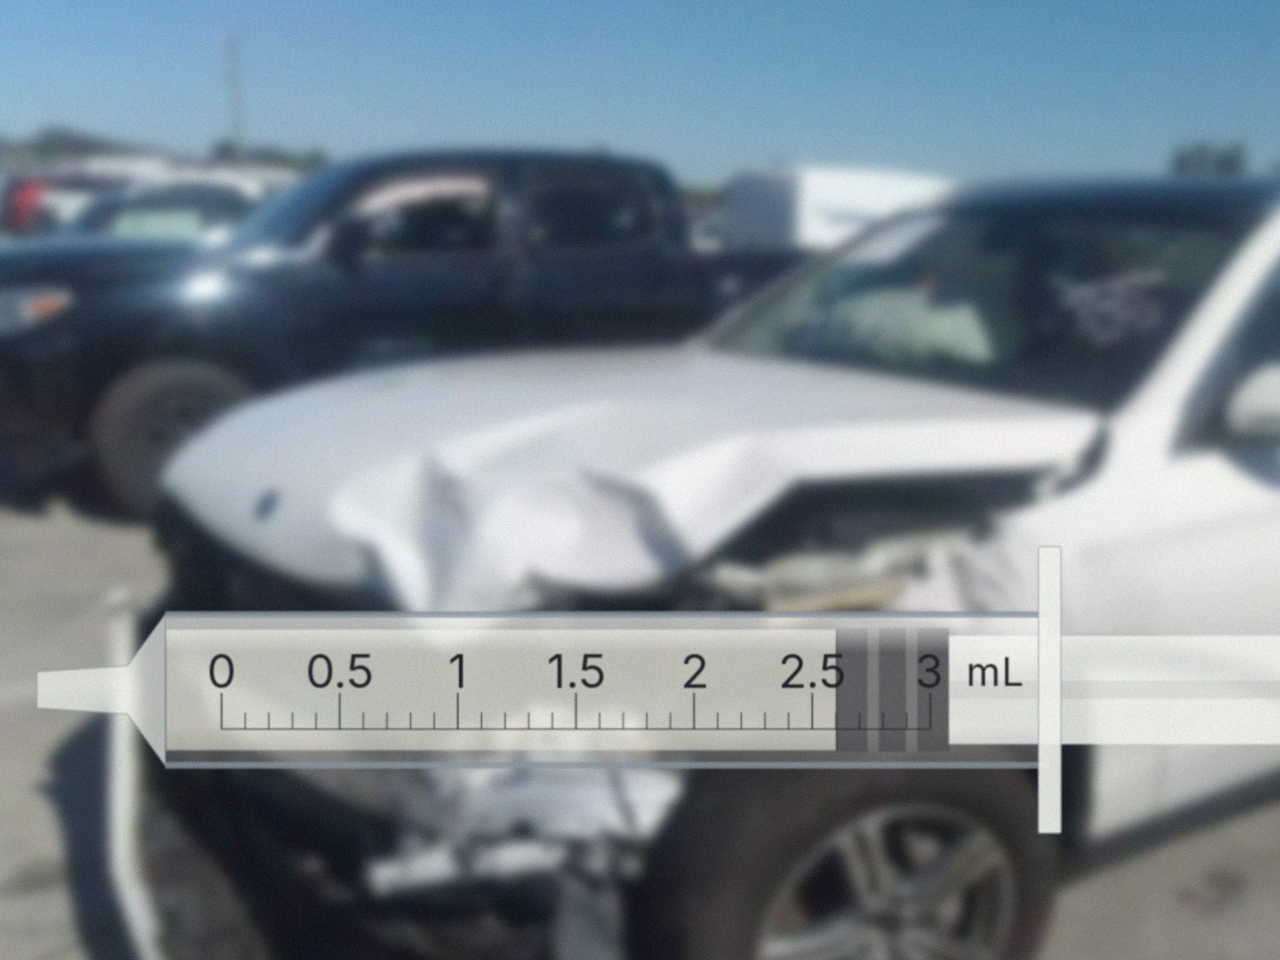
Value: 2.6 mL
